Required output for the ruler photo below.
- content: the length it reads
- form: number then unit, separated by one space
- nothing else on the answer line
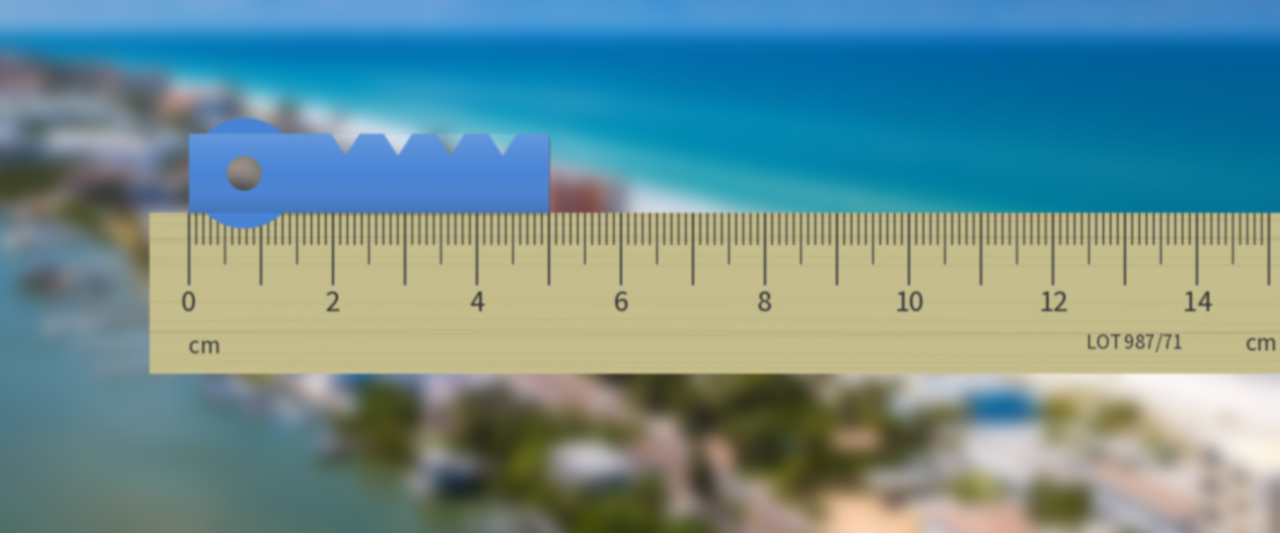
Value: 5 cm
